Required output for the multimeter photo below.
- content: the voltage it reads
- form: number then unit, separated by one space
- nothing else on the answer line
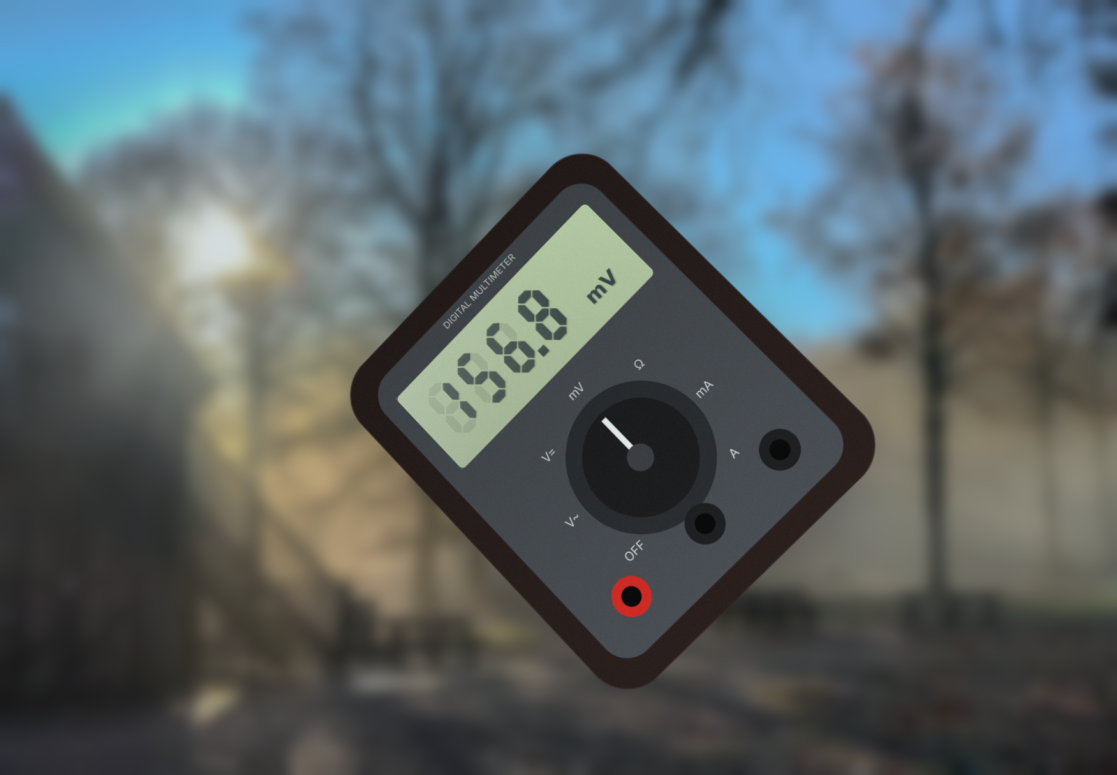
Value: 156.8 mV
